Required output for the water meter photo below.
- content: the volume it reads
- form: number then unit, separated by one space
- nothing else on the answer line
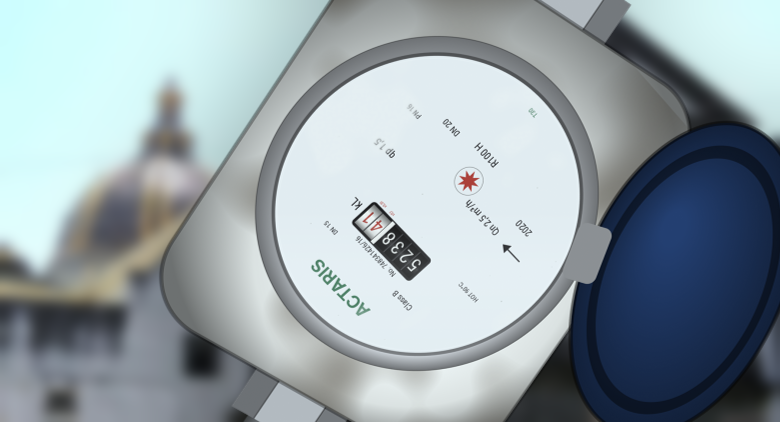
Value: 5238.41 kL
